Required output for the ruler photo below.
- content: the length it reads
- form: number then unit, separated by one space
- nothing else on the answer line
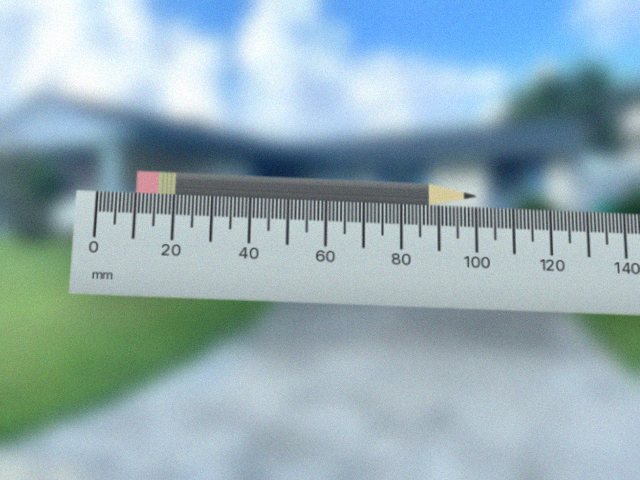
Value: 90 mm
